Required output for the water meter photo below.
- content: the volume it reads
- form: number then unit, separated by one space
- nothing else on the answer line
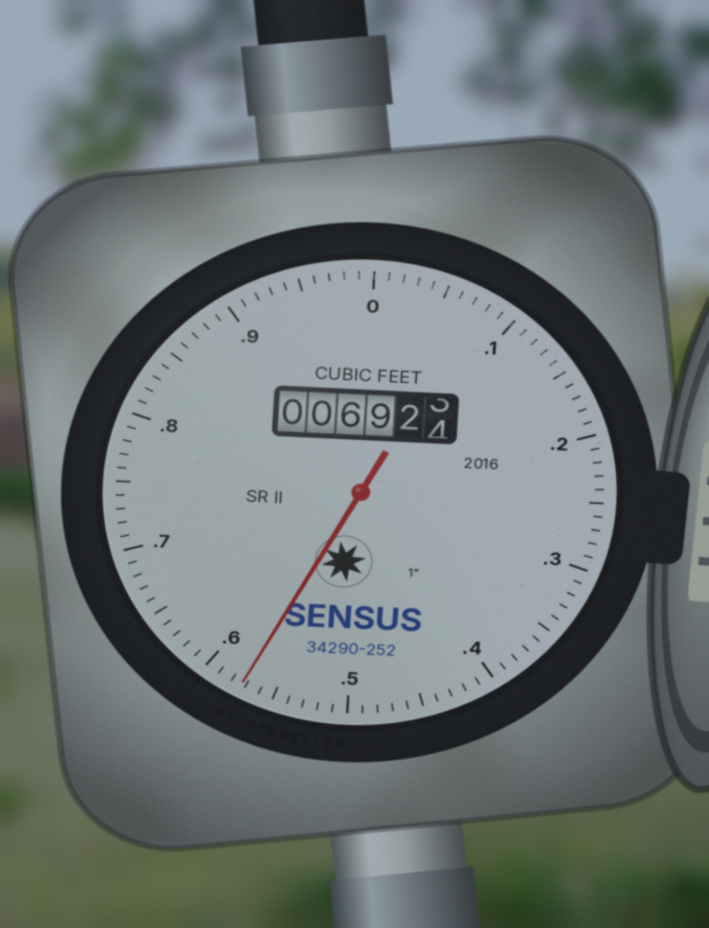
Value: 6923.57 ft³
